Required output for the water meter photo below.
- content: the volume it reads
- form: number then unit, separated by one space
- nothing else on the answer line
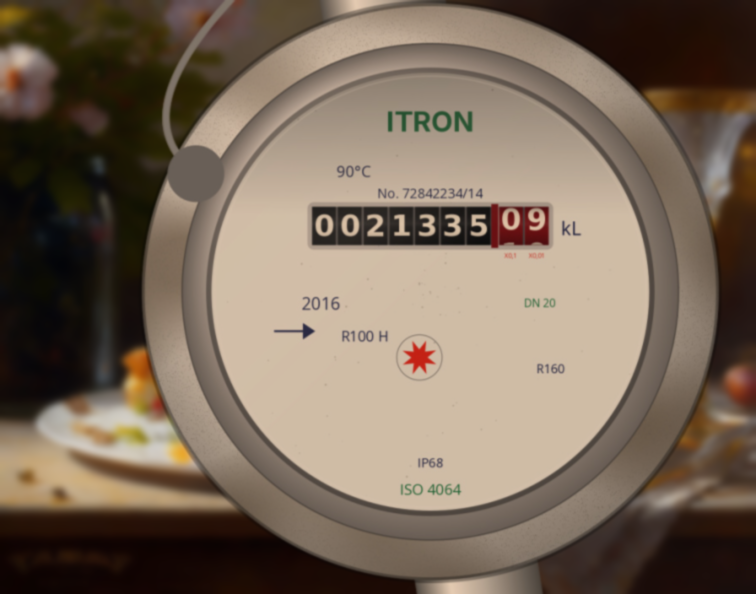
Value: 21335.09 kL
